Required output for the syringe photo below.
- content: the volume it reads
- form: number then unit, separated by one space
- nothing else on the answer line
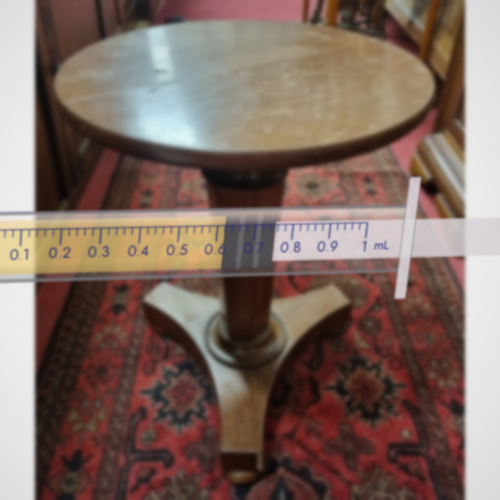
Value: 0.62 mL
